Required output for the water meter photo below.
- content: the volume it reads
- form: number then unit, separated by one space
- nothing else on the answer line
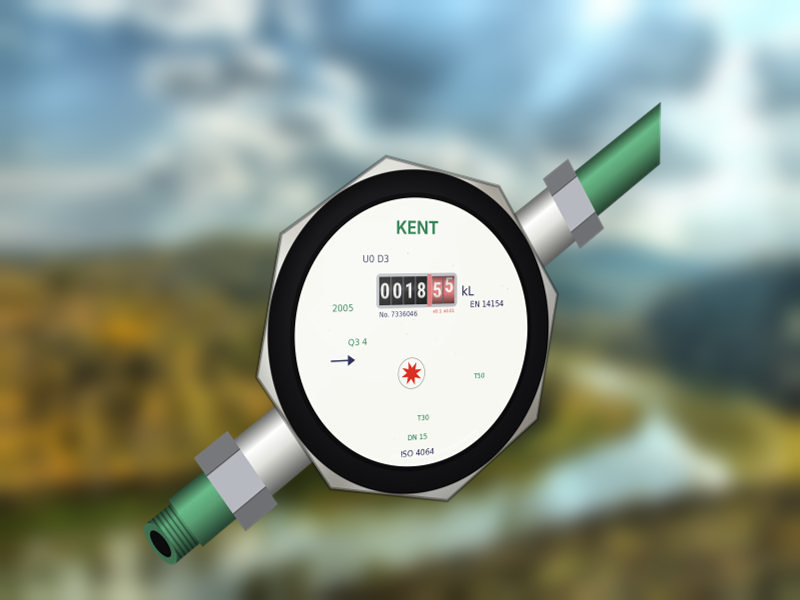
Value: 18.55 kL
